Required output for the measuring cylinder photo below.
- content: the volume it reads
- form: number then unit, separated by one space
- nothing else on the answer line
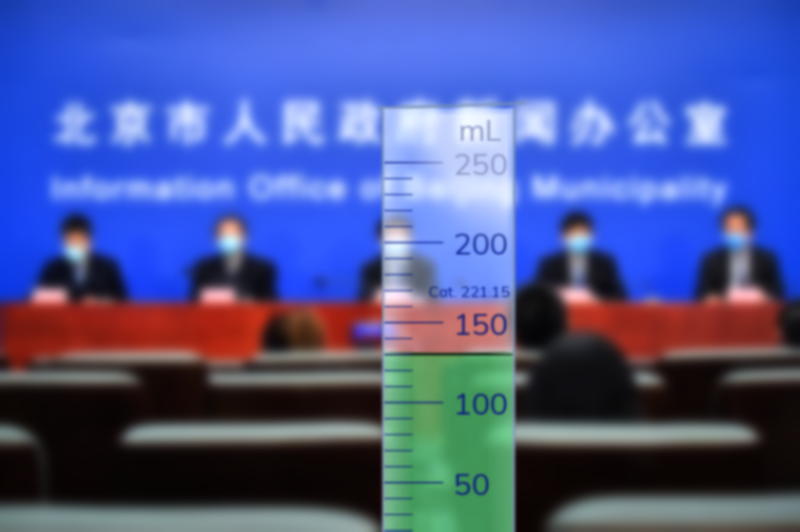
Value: 130 mL
